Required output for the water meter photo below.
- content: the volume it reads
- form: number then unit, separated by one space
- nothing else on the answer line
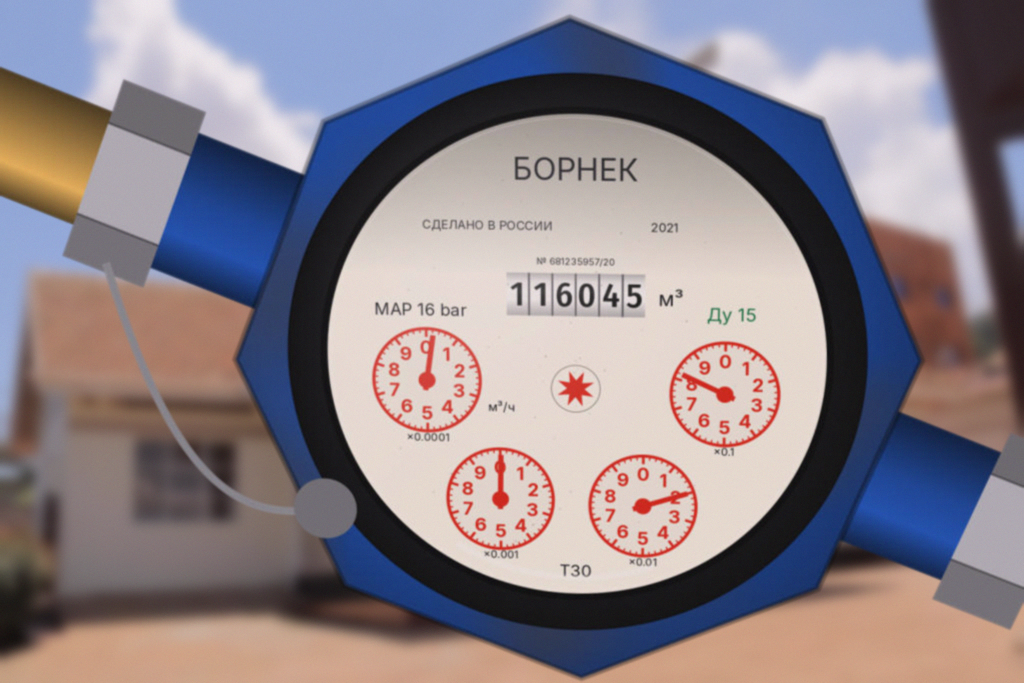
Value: 116045.8200 m³
